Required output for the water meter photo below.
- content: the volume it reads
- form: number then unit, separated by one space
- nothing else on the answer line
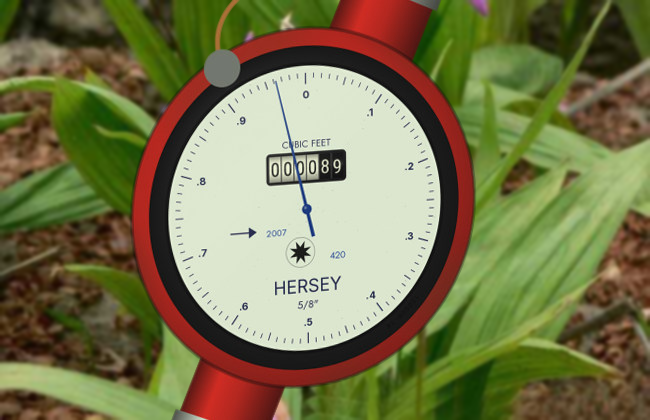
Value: 88.96 ft³
